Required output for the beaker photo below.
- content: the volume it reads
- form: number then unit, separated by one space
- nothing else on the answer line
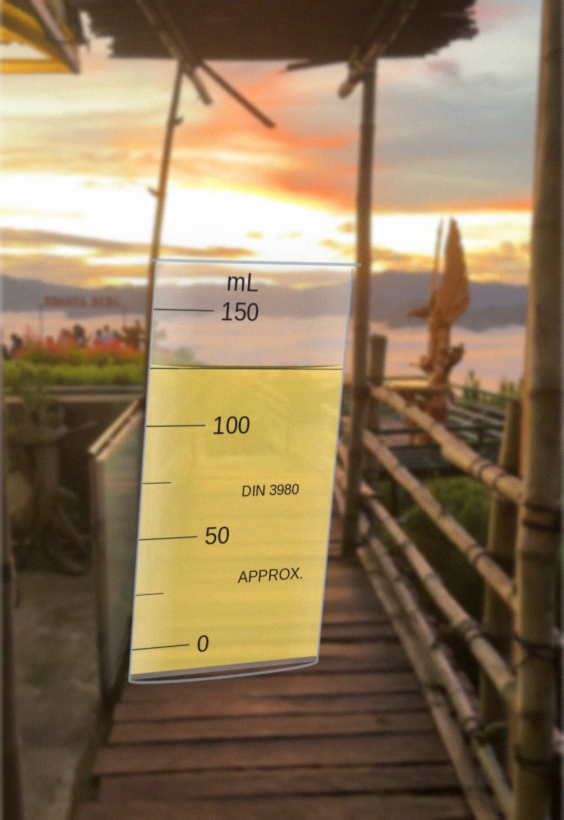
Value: 125 mL
